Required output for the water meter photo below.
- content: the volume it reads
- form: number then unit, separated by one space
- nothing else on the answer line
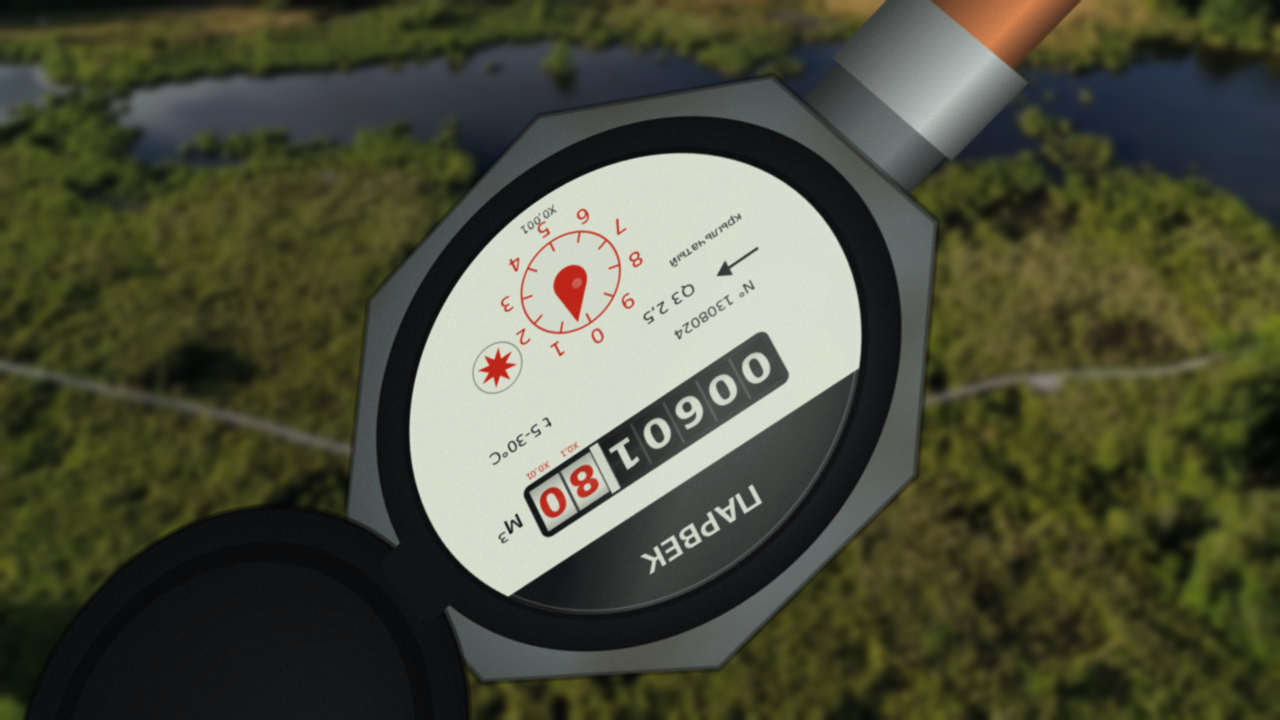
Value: 601.800 m³
